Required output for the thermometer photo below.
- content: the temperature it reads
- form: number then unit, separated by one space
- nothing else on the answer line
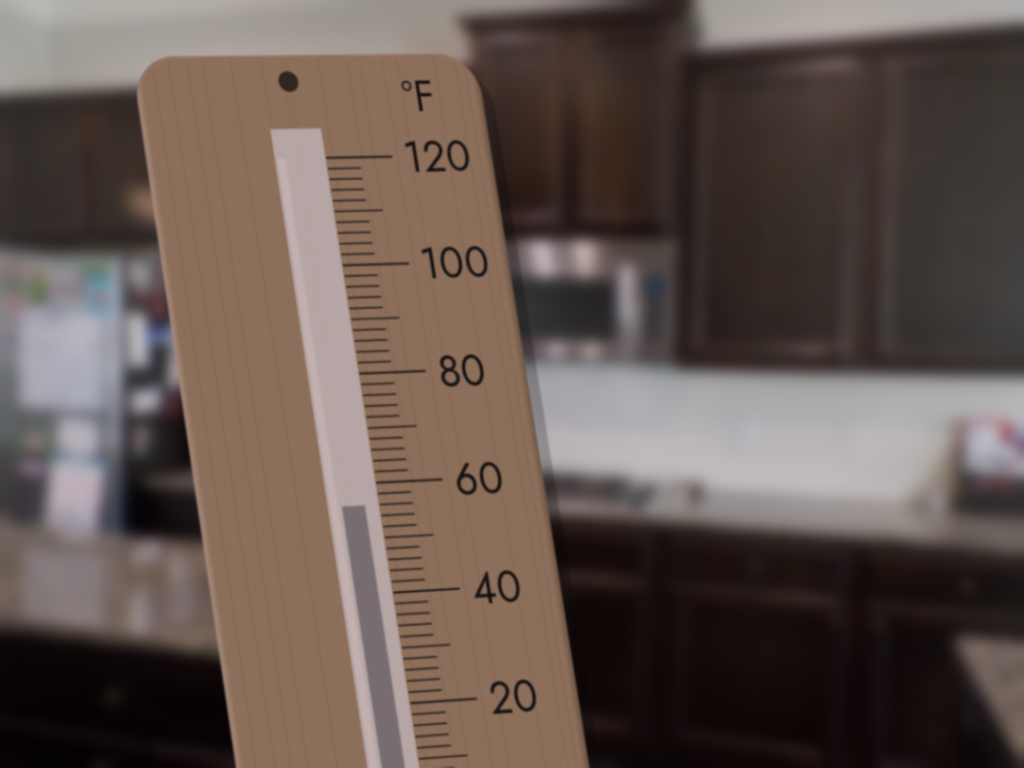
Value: 56 °F
